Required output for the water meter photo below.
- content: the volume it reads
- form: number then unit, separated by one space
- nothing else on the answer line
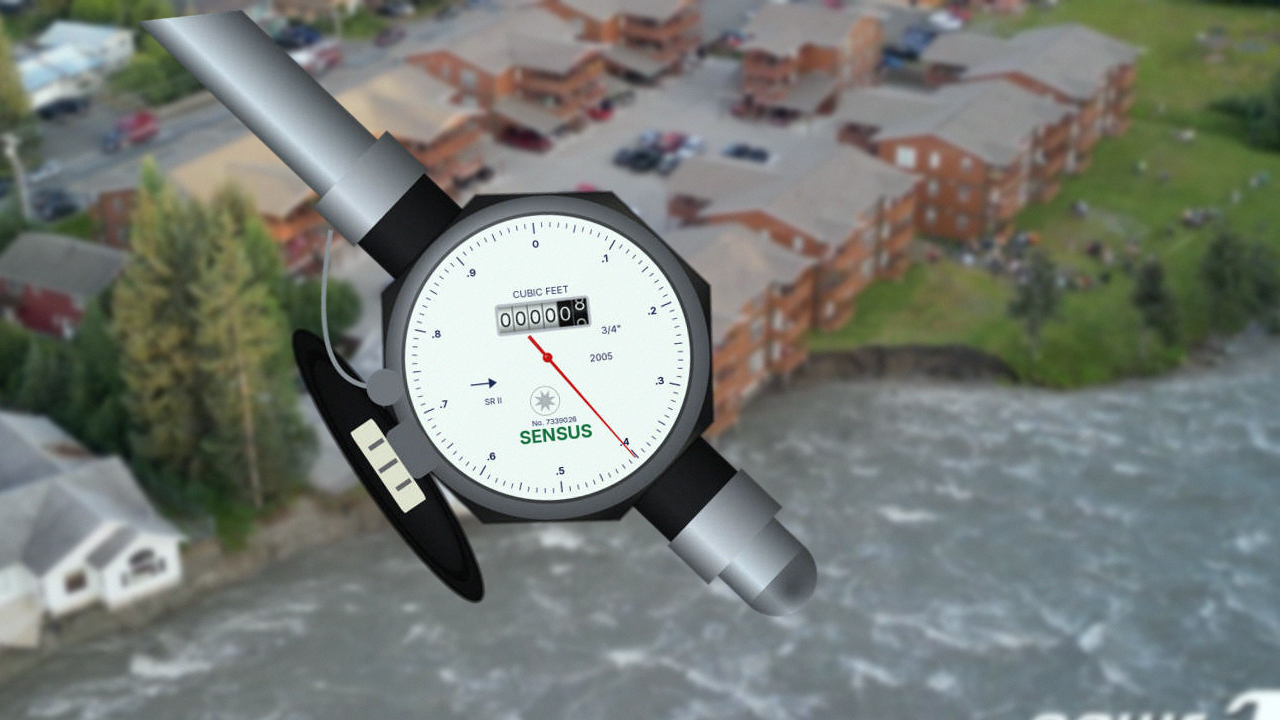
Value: 8.40 ft³
